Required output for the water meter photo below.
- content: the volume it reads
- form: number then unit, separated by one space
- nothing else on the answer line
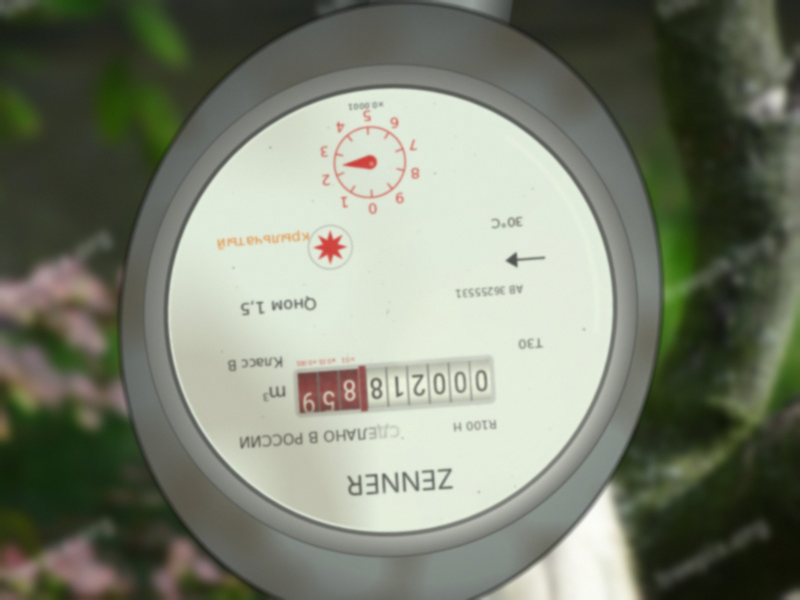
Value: 218.8592 m³
